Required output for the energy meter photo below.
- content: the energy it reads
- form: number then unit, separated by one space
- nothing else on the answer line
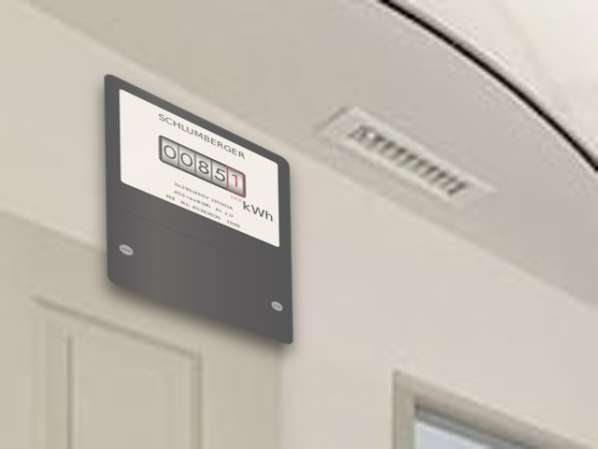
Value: 85.1 kWh
